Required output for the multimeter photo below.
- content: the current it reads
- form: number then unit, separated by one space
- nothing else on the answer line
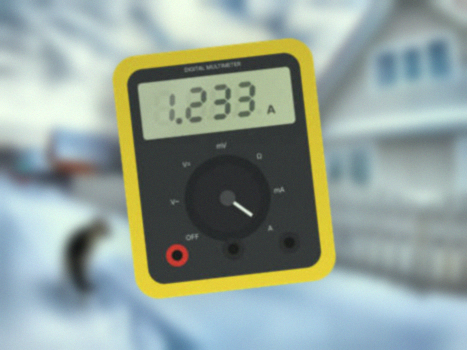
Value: 1.233 A
